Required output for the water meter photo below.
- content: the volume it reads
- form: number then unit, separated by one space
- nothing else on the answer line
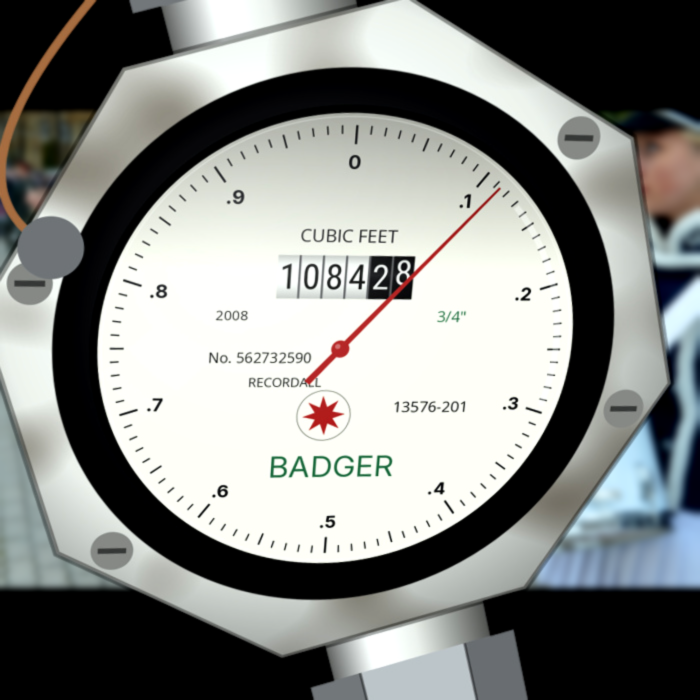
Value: 108428.11 ft³
